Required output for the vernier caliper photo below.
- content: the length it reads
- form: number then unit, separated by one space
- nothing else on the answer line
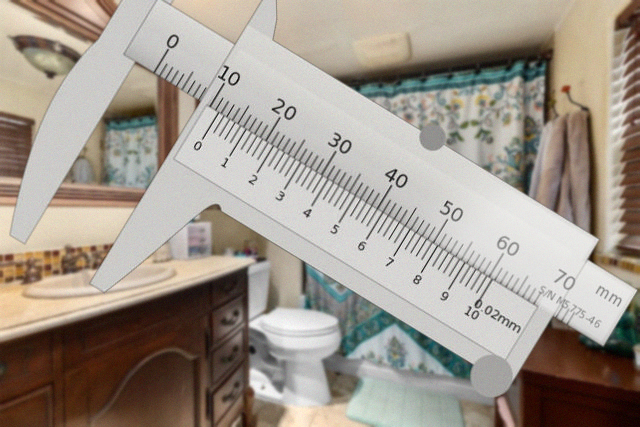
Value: 11.6 mm
